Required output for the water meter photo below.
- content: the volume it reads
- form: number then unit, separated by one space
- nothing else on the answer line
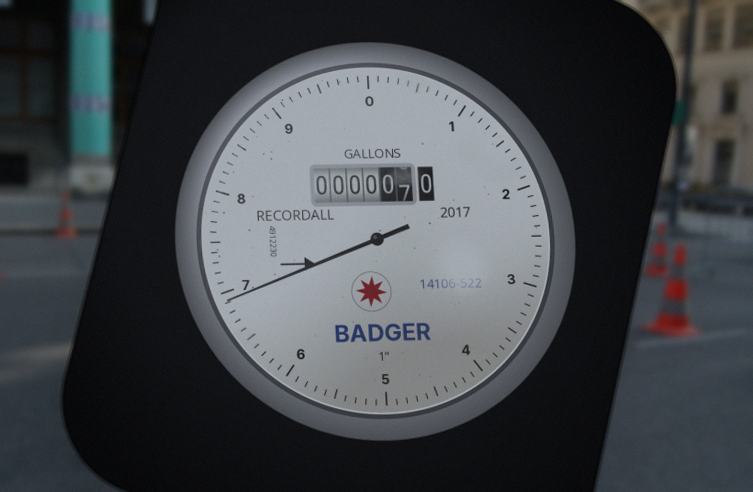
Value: 66.9 gal
